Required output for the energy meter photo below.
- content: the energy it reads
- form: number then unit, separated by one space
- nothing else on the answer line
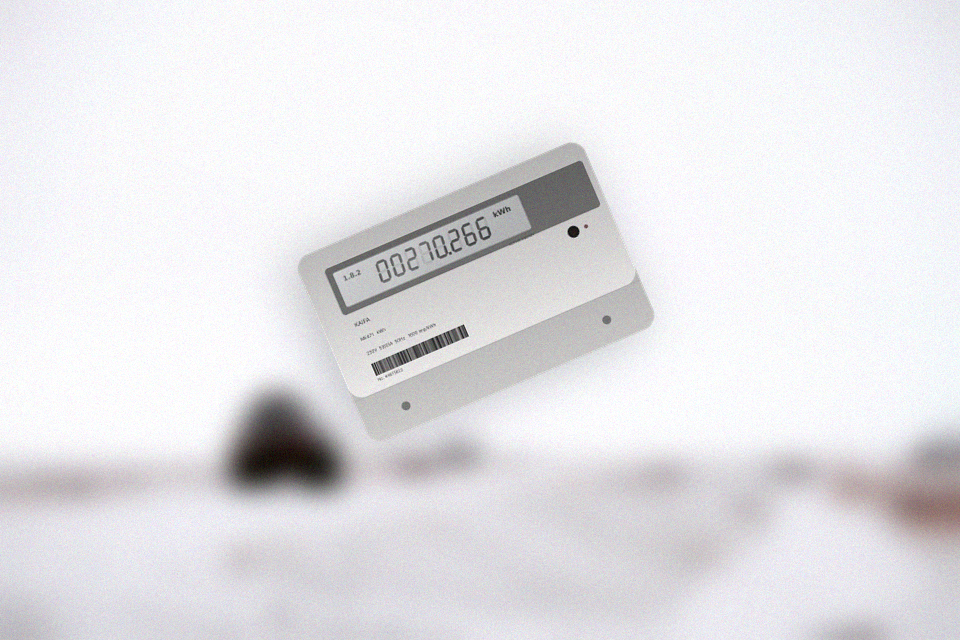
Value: 270.266 kWh
